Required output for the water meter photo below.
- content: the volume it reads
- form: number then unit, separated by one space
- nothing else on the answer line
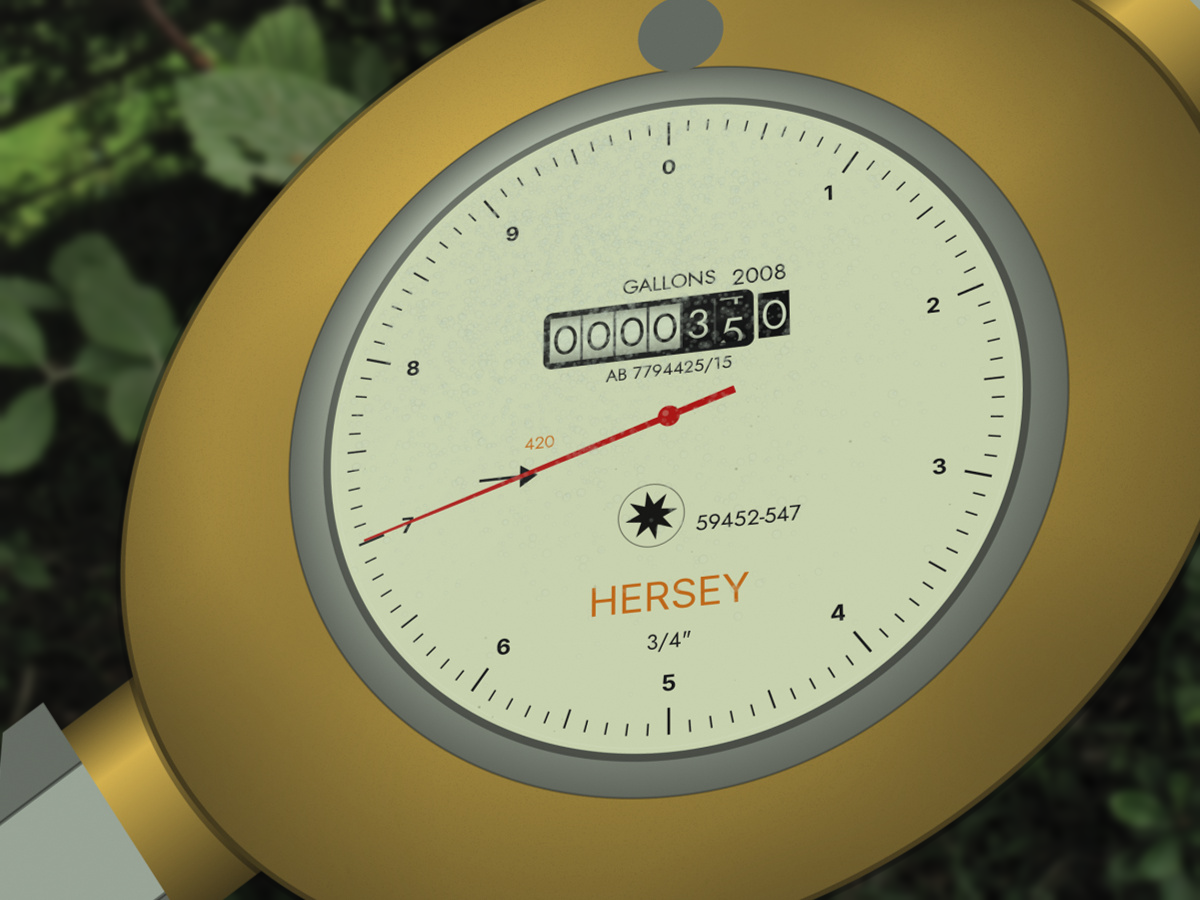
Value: 347.0 gal
